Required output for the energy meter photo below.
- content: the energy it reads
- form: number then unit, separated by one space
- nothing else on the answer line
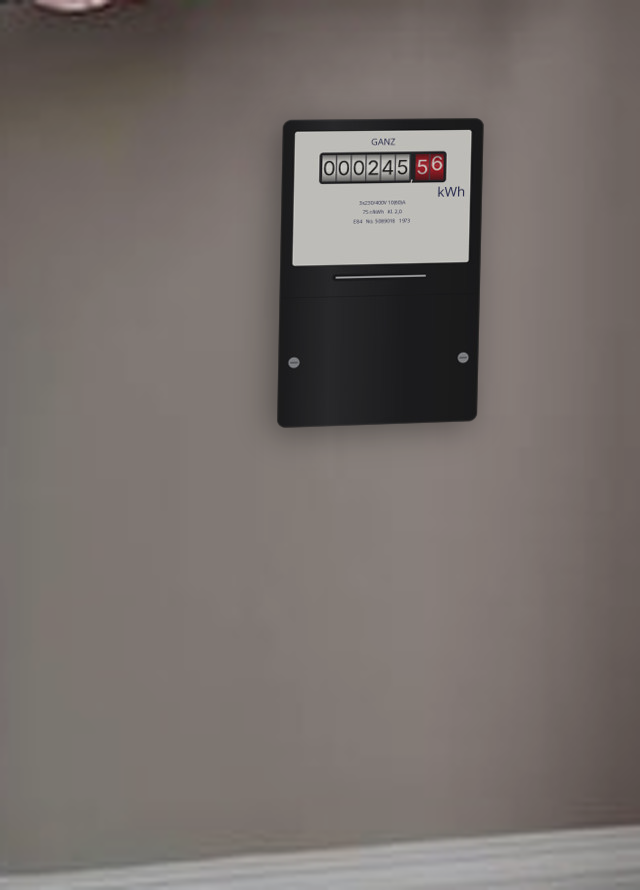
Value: 245.56 kWh
